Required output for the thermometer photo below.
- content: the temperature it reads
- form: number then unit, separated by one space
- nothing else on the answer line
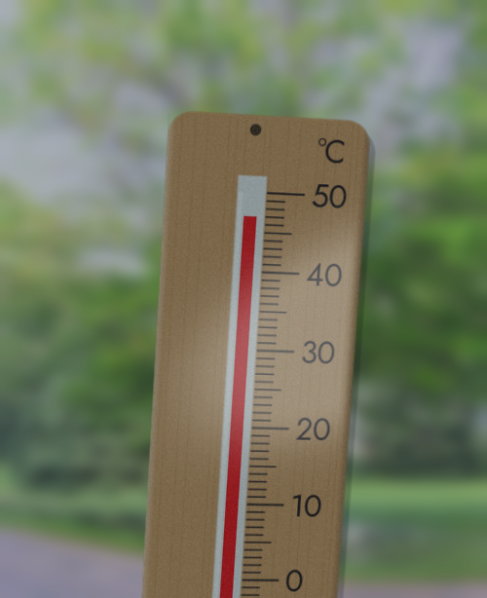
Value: 47 °C
